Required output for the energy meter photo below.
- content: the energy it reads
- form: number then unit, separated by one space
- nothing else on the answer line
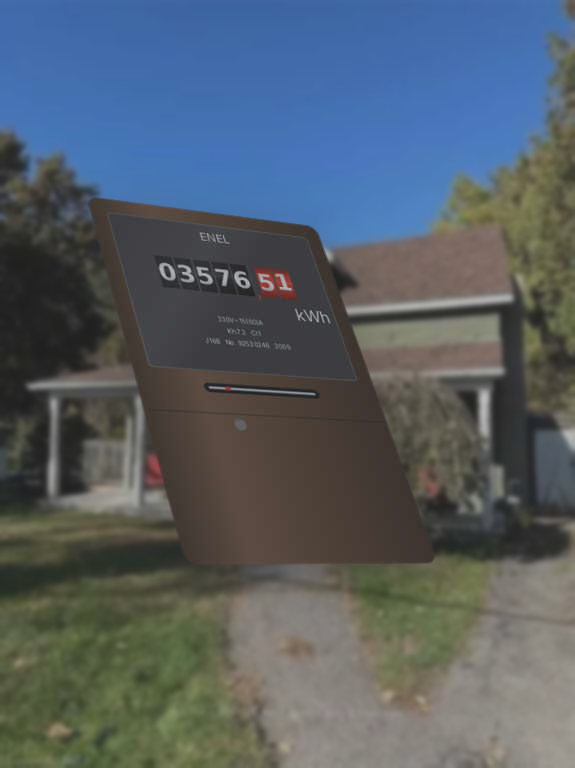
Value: 3576.51 kWh
